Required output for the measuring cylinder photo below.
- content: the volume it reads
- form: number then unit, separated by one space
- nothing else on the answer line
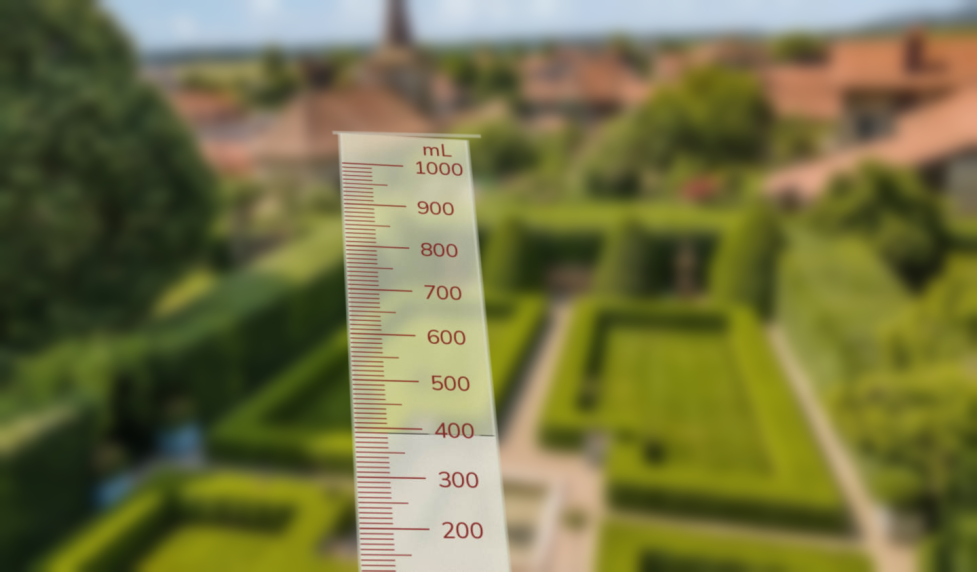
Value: 390 mL
